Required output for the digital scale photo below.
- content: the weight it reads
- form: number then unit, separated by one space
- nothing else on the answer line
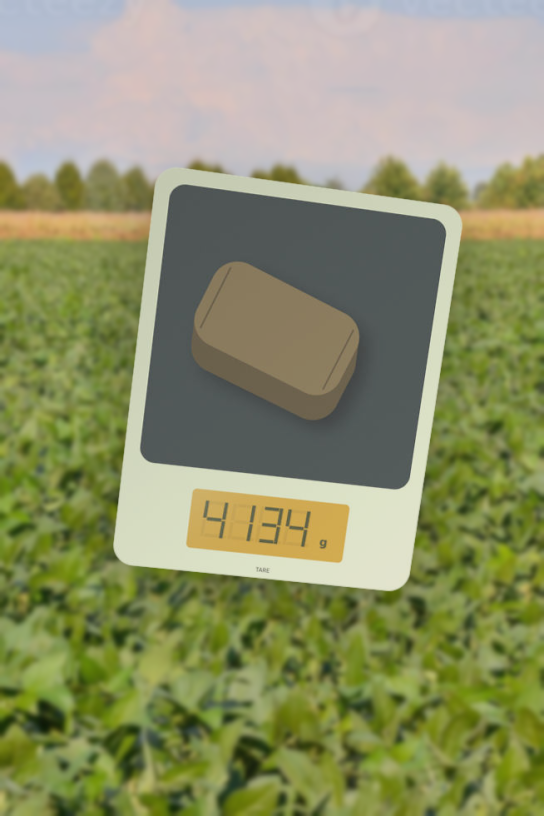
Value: 4134 g
